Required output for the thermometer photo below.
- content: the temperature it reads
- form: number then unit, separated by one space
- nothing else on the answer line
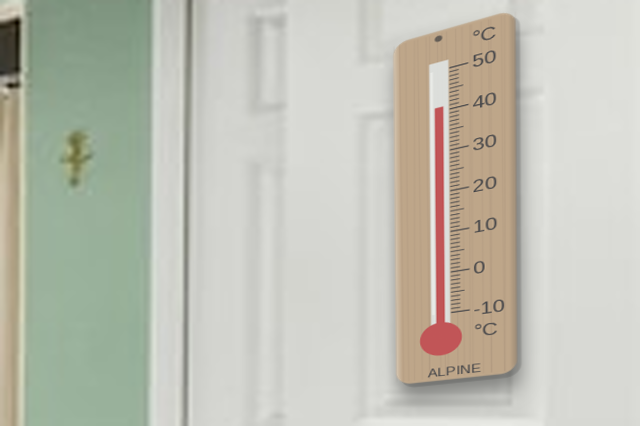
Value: 41 °C
